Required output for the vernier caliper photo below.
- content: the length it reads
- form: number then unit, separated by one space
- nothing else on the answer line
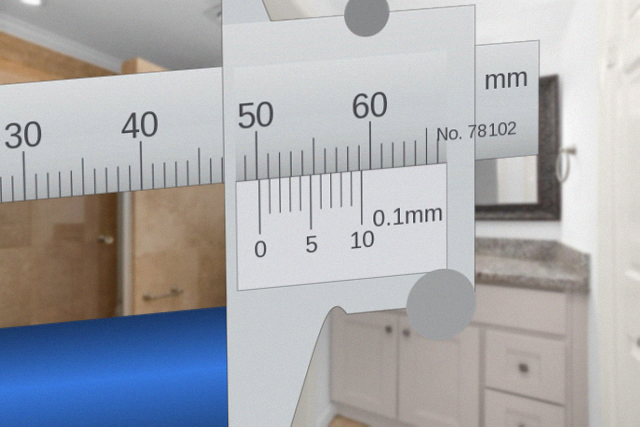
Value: 50.2 mm
